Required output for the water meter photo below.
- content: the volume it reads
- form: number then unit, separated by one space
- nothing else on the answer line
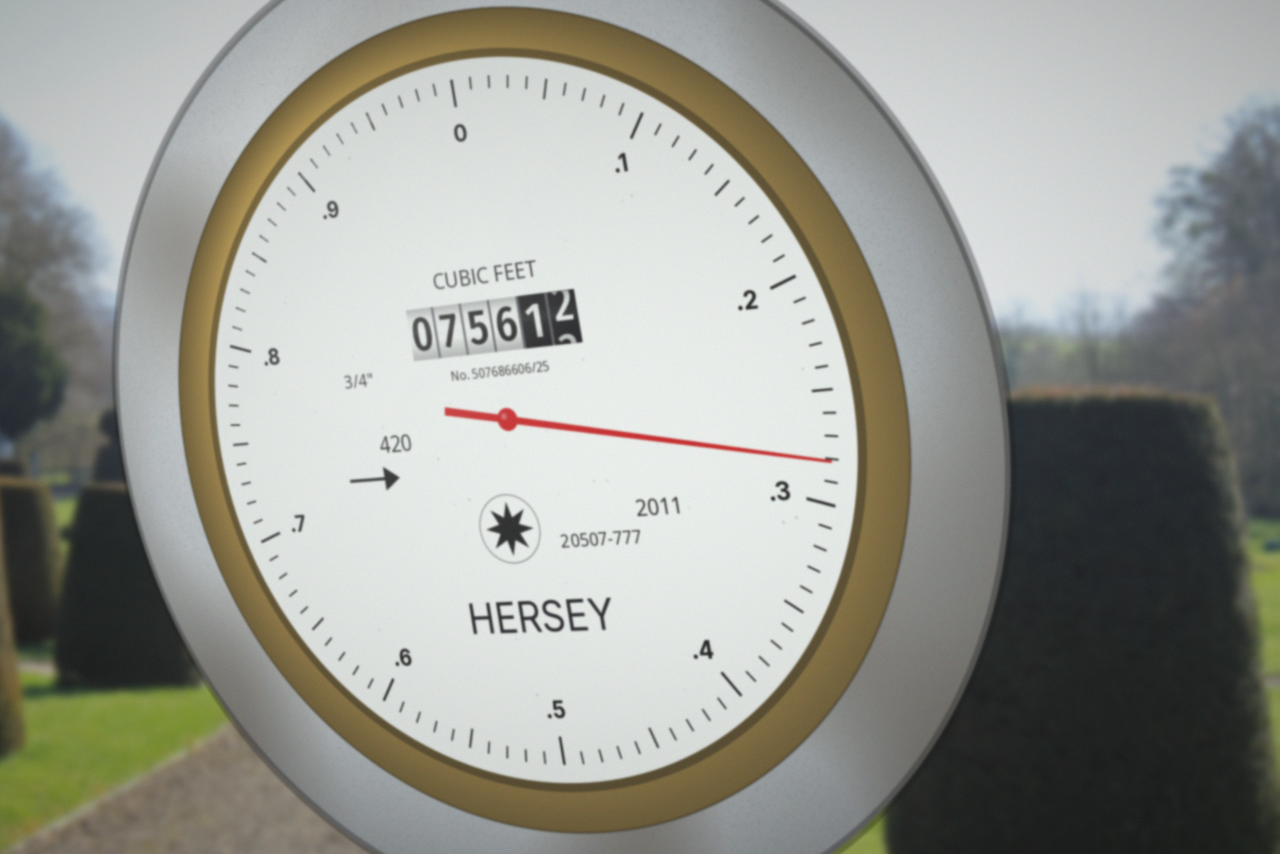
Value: 75612.28 ft³
